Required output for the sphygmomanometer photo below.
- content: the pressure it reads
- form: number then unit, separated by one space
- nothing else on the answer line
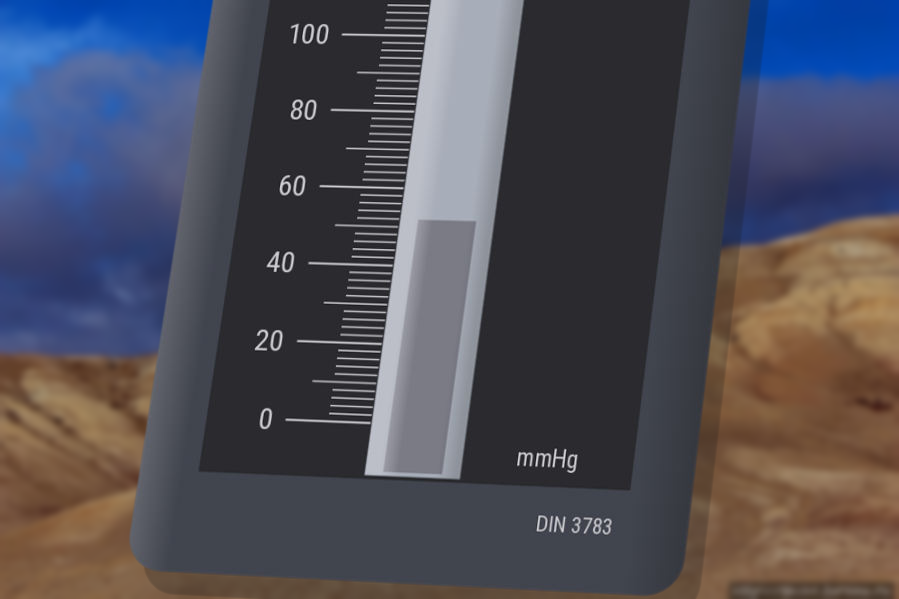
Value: 52 mmHg
